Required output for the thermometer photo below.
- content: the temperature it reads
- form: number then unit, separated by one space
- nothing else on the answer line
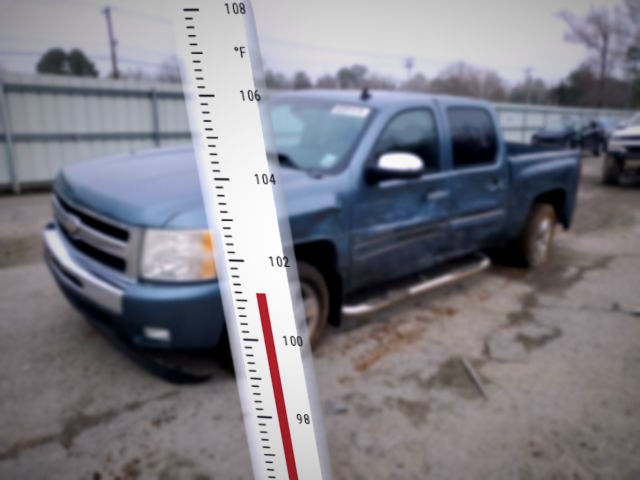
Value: 101.2 °F
